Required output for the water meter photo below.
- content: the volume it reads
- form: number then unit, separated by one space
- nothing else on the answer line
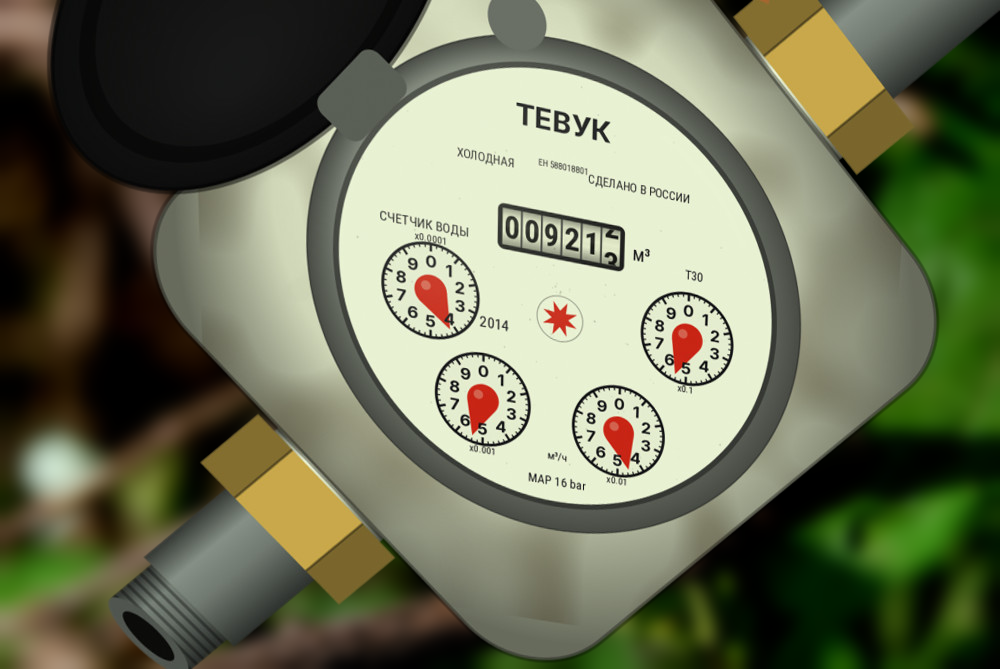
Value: 9212.5454 m³
